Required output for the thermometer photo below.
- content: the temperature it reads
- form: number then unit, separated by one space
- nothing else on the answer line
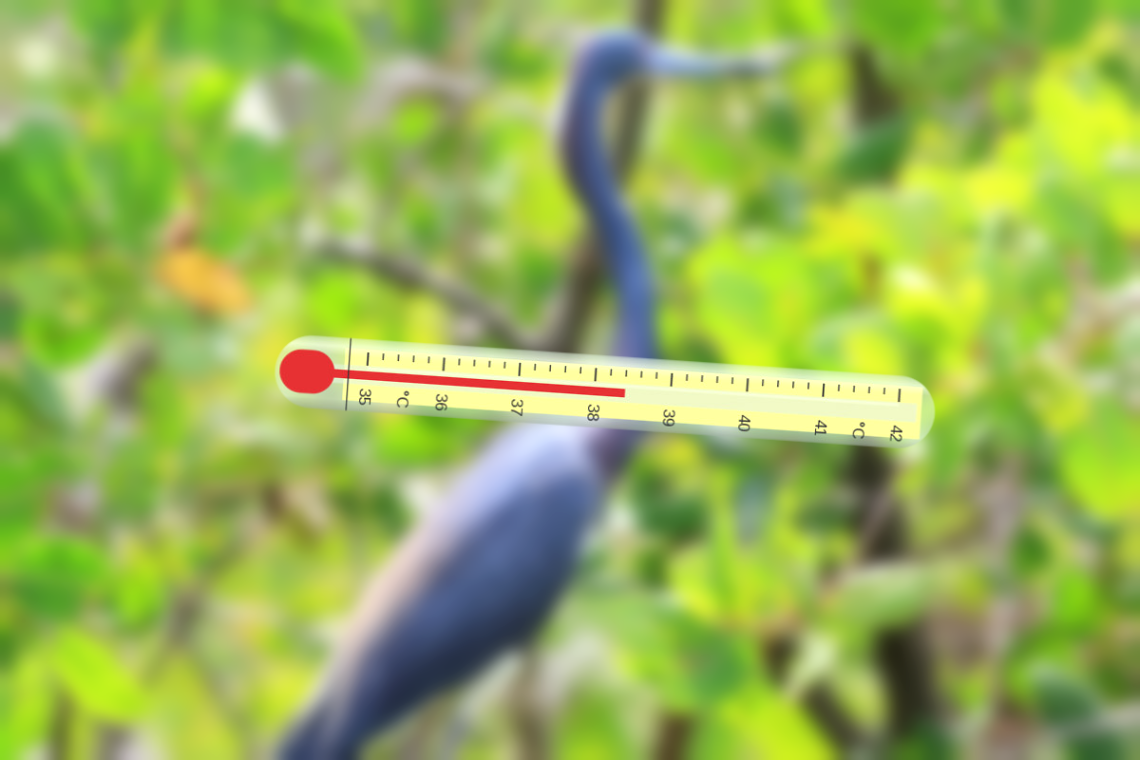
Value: 38.4 °C
